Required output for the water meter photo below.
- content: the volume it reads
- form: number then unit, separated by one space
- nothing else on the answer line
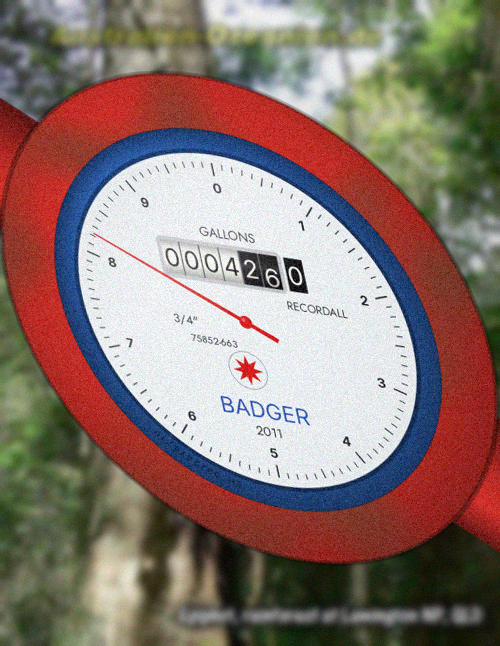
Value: 4258.2 gal
